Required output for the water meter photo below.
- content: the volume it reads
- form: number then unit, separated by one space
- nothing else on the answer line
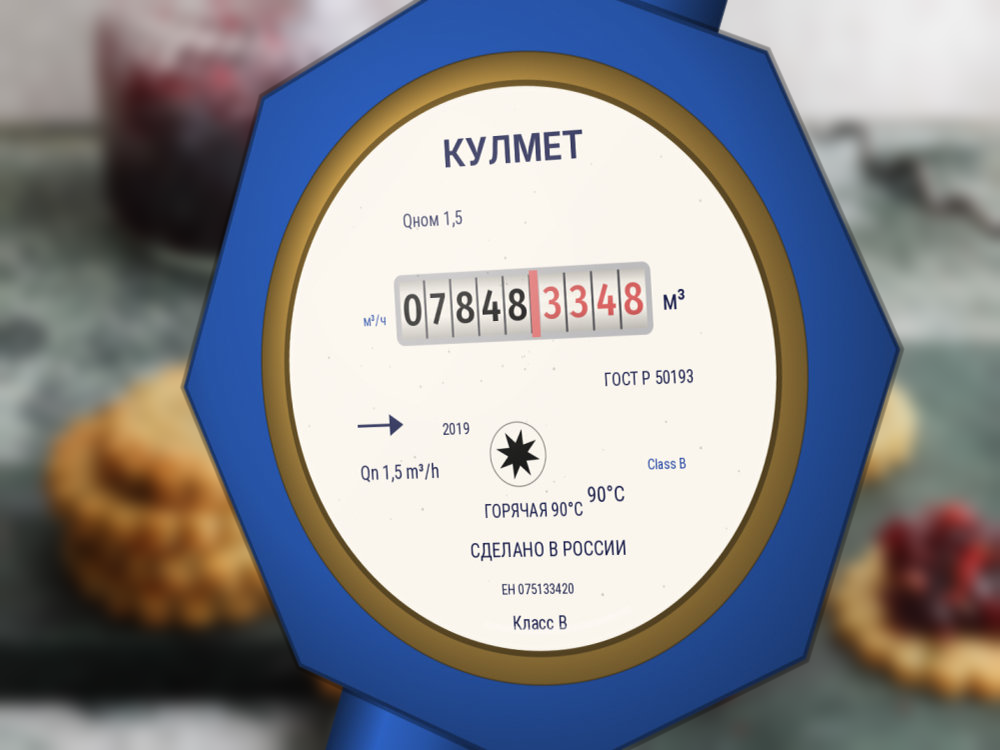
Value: 7848.3348 m³
